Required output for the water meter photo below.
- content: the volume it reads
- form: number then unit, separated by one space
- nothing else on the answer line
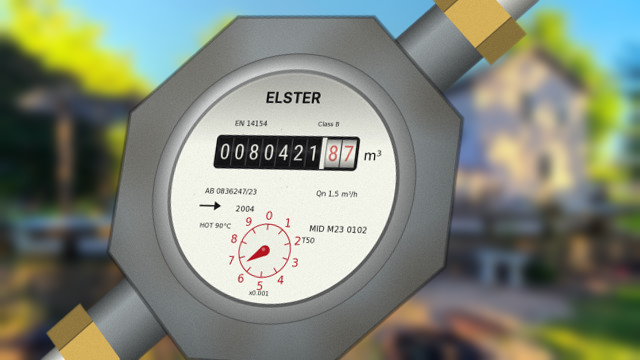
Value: 80421.876 m³
